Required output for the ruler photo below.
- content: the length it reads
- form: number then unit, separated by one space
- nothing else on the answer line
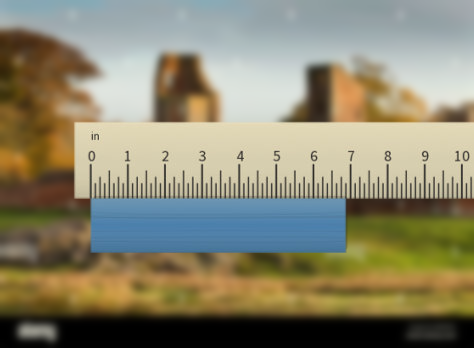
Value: 6.875 in
